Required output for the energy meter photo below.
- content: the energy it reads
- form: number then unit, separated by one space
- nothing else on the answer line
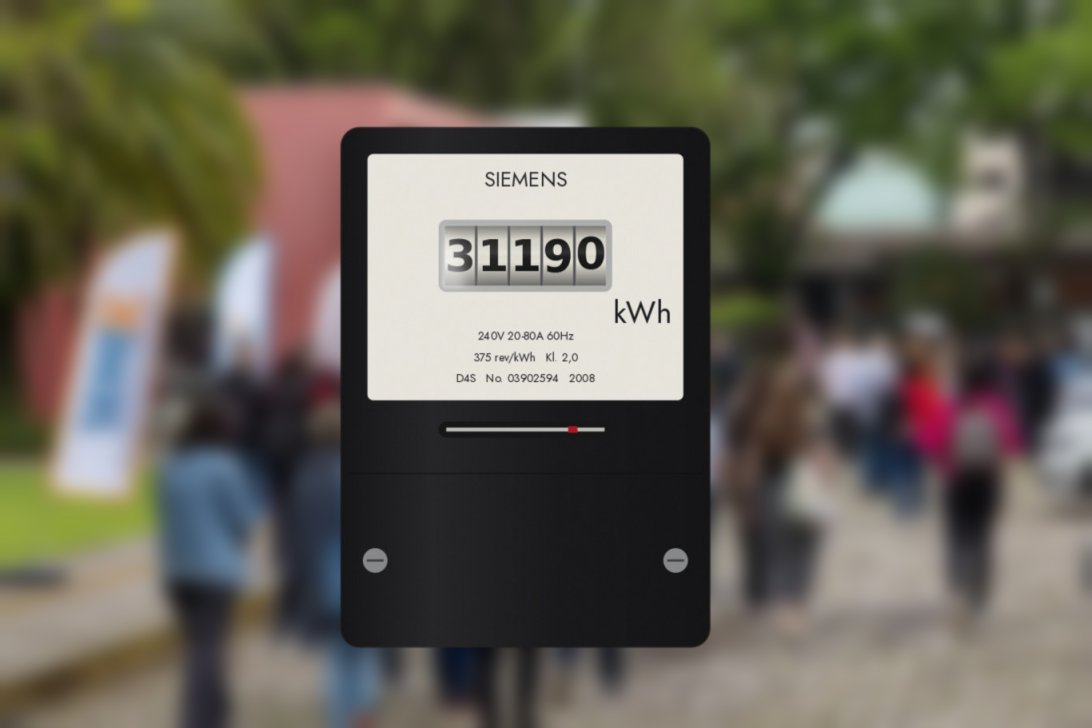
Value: 31190 kWh
